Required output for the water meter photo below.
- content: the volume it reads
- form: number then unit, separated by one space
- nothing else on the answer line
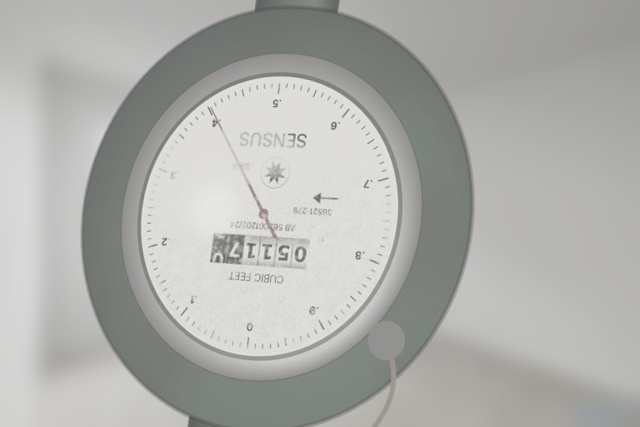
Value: 51170.40 ft³
